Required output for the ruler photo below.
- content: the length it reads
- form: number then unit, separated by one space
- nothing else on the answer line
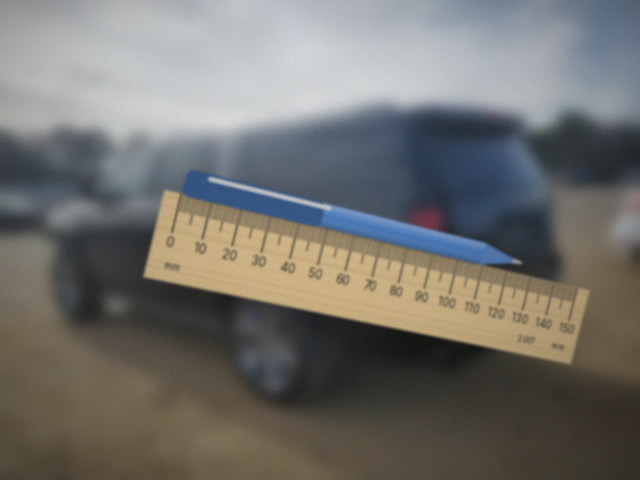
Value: 125 mm
